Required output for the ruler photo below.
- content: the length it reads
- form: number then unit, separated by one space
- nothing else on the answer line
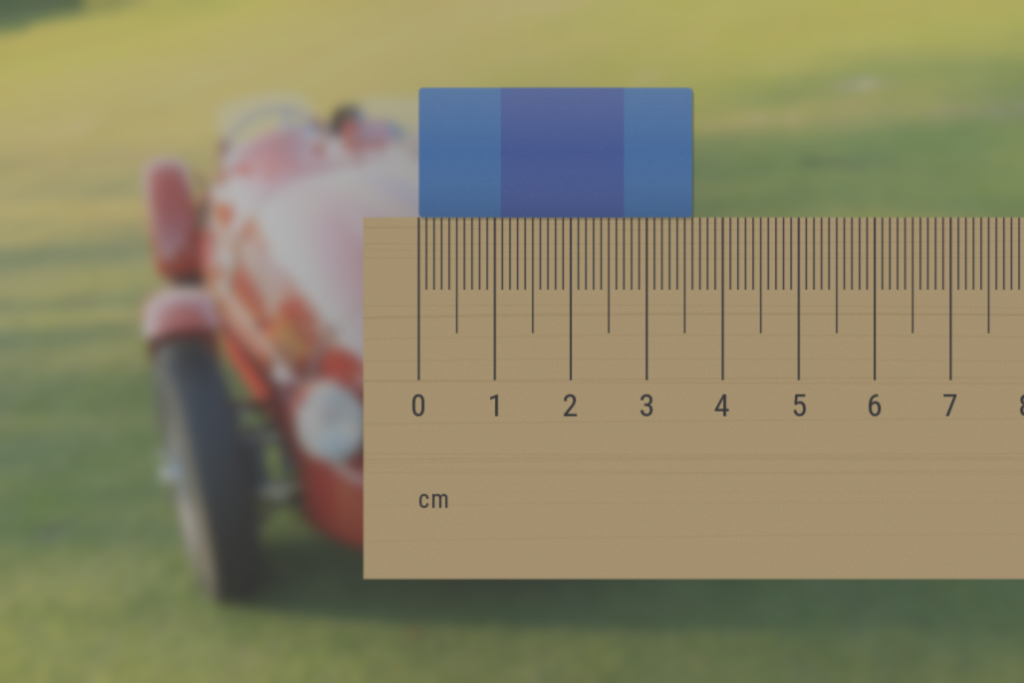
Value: 3.6 cm
